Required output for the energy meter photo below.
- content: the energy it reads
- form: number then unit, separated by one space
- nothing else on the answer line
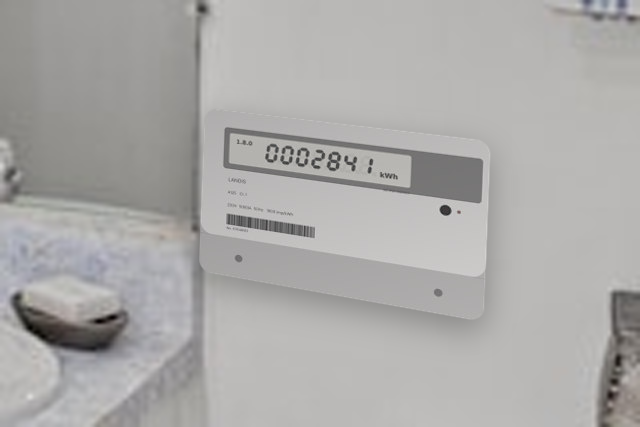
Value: 2841 kWh
